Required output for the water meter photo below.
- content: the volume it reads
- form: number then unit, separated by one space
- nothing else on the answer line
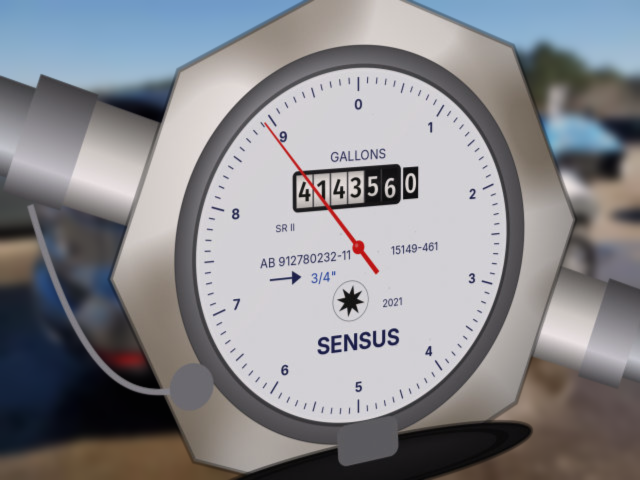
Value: 4143558.9 gal
